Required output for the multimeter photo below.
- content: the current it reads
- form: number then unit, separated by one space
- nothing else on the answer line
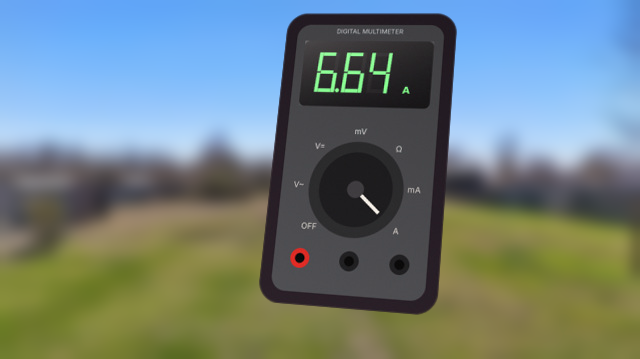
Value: 6.64 A
